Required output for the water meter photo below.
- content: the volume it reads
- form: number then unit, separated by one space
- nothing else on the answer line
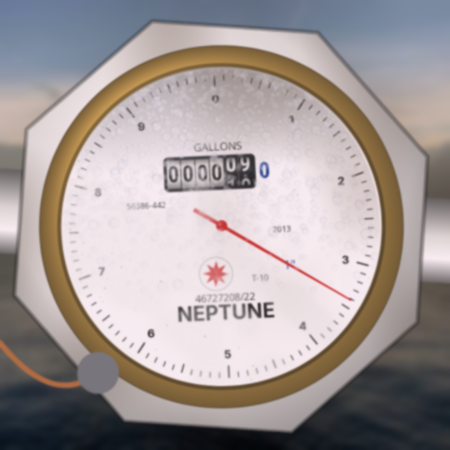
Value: 93.4 gal
